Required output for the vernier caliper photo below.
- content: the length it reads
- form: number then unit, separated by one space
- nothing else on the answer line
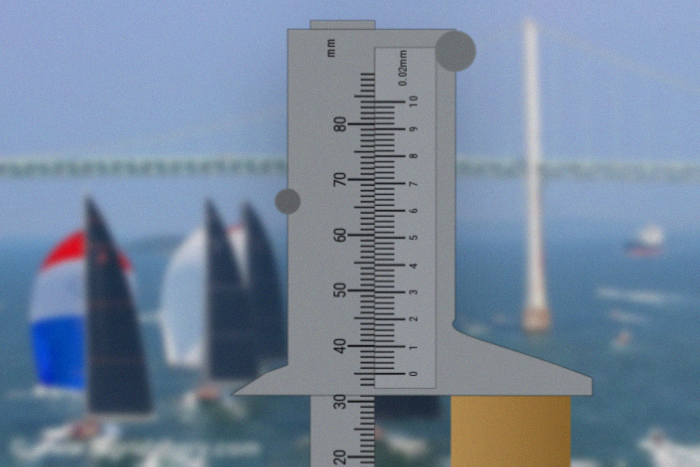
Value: 35.0 mm
